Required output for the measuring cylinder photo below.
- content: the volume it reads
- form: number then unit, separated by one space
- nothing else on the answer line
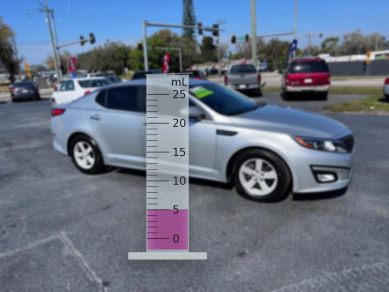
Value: 5 mL
